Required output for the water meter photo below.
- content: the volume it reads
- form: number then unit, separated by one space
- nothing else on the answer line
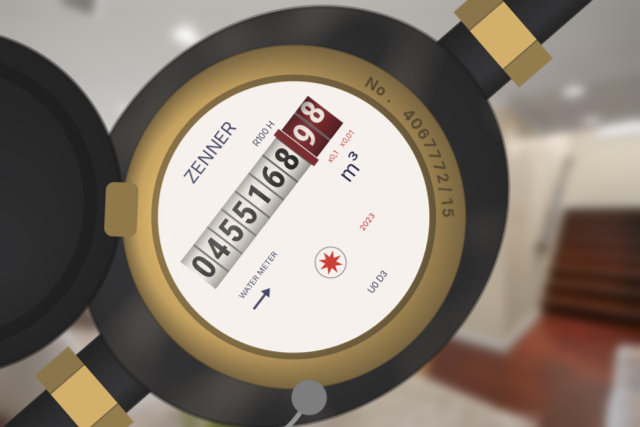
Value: 455168.98 m³
